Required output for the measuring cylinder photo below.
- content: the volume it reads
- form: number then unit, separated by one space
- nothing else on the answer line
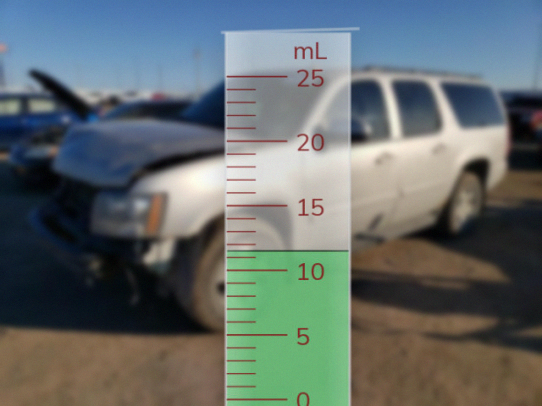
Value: 11.5 mL
